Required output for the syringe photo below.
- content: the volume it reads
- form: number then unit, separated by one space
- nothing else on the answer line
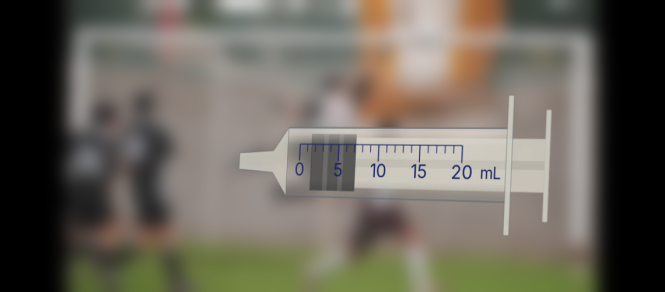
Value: 1.5 mL
